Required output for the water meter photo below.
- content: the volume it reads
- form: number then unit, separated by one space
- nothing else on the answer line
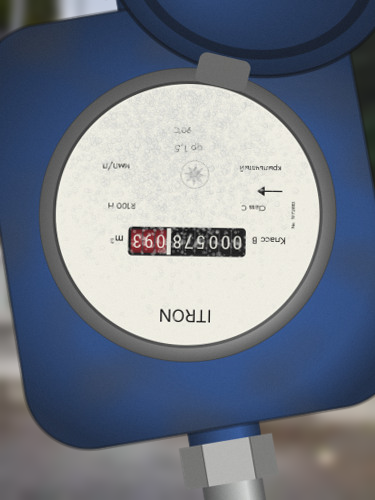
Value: 578.093 m³
